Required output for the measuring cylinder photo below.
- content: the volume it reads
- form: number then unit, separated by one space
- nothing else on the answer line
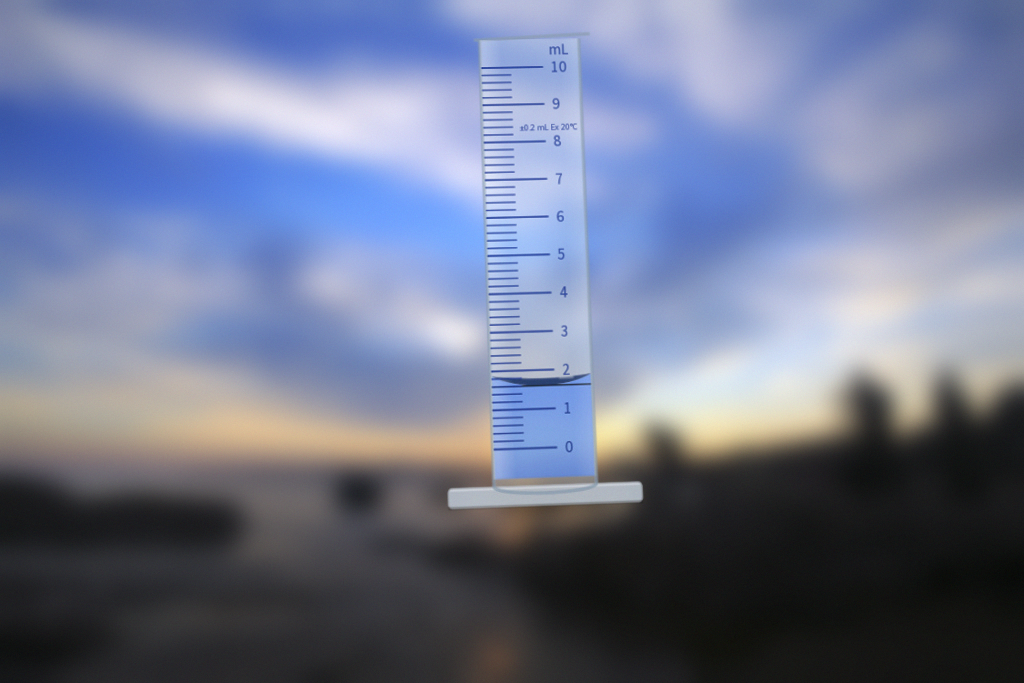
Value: 1.6 mL
